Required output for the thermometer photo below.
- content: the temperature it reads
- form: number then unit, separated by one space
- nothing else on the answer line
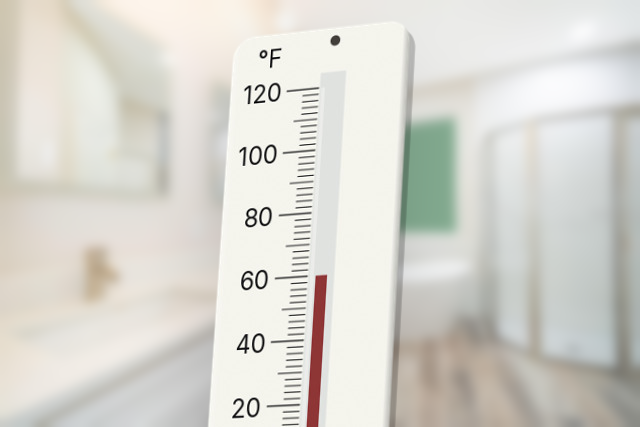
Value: 60 °F
